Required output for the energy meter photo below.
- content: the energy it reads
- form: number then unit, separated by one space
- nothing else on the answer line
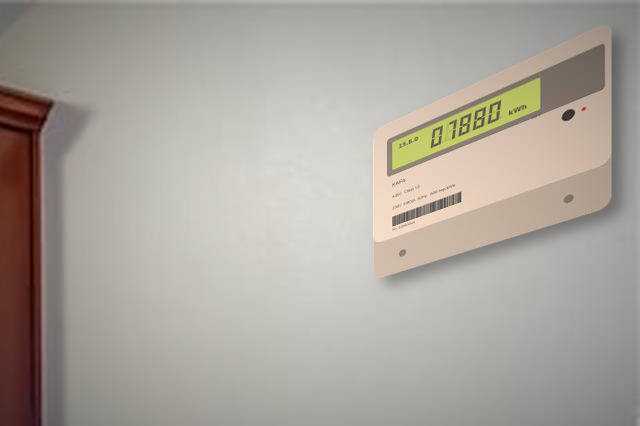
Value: 7880 kWh
